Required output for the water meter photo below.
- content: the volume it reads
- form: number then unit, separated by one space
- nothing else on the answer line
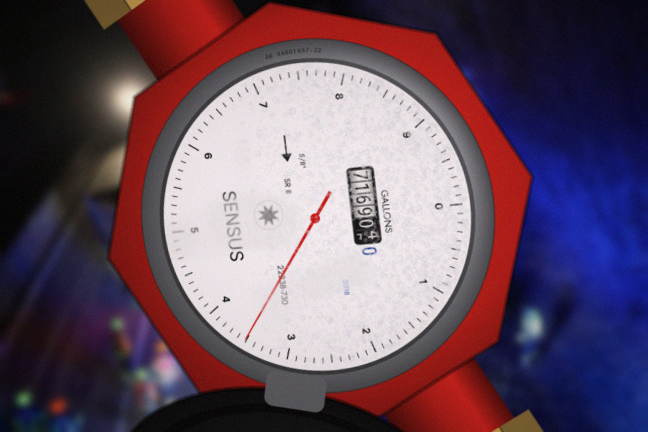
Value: 7169043.5 gal
